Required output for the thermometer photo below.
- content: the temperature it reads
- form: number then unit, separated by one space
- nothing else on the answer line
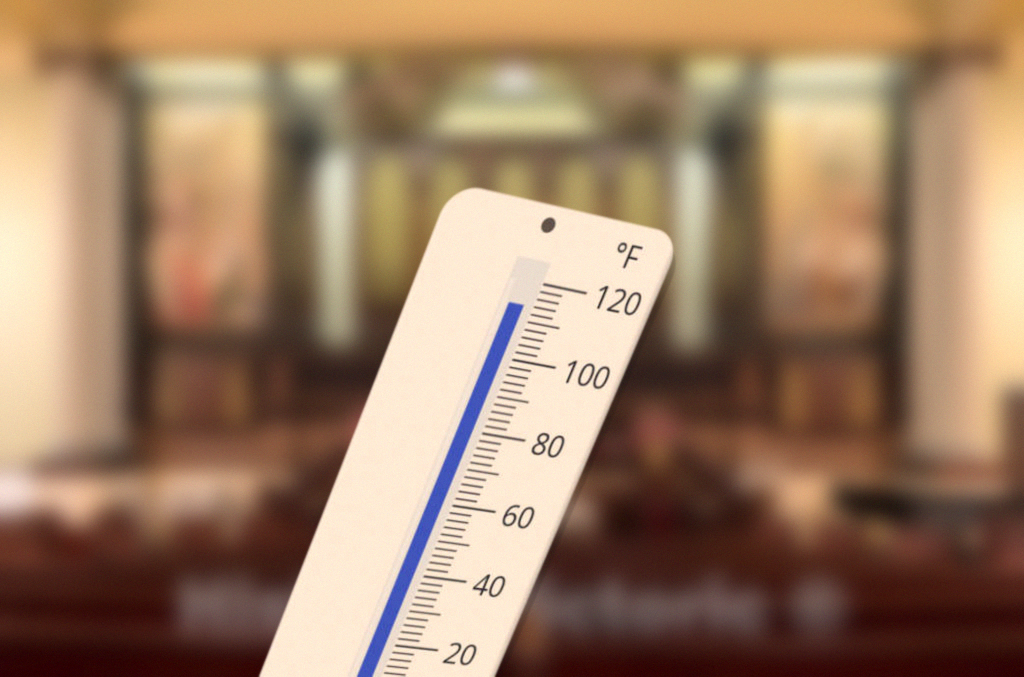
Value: 114 °F
